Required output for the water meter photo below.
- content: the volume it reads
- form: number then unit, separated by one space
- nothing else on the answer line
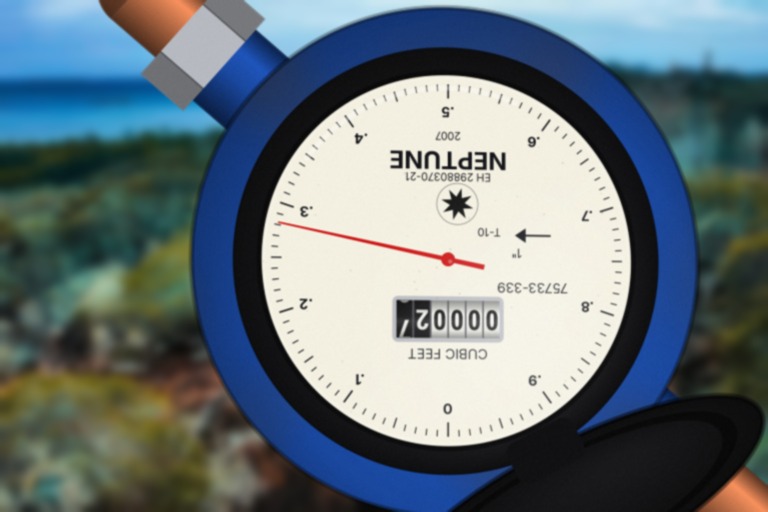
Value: 27.28 ft³
